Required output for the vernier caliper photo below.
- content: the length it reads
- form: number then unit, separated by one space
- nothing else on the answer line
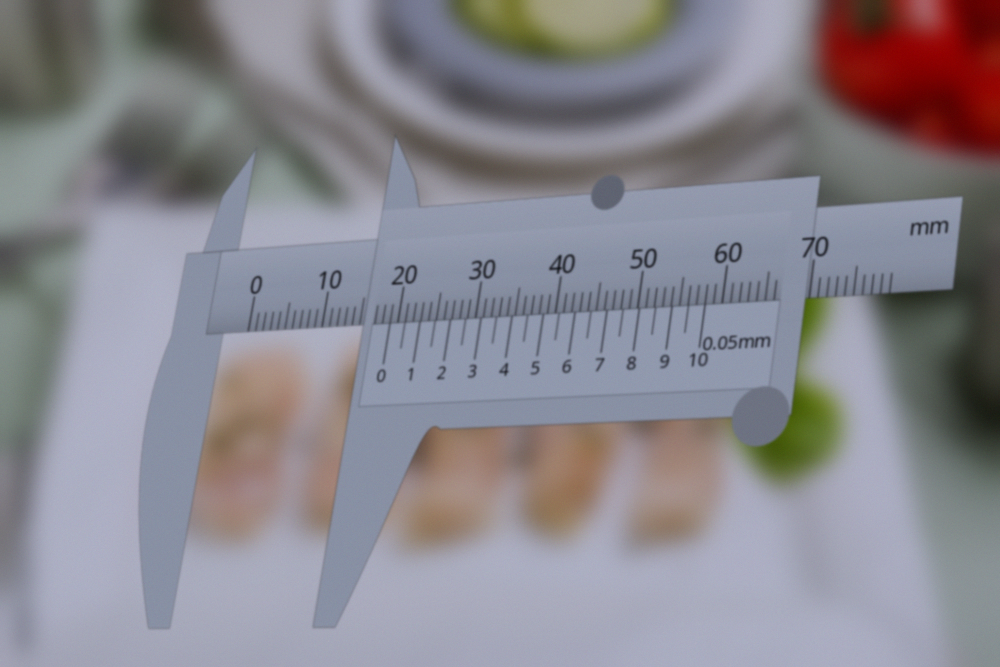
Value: 19.0 mm
